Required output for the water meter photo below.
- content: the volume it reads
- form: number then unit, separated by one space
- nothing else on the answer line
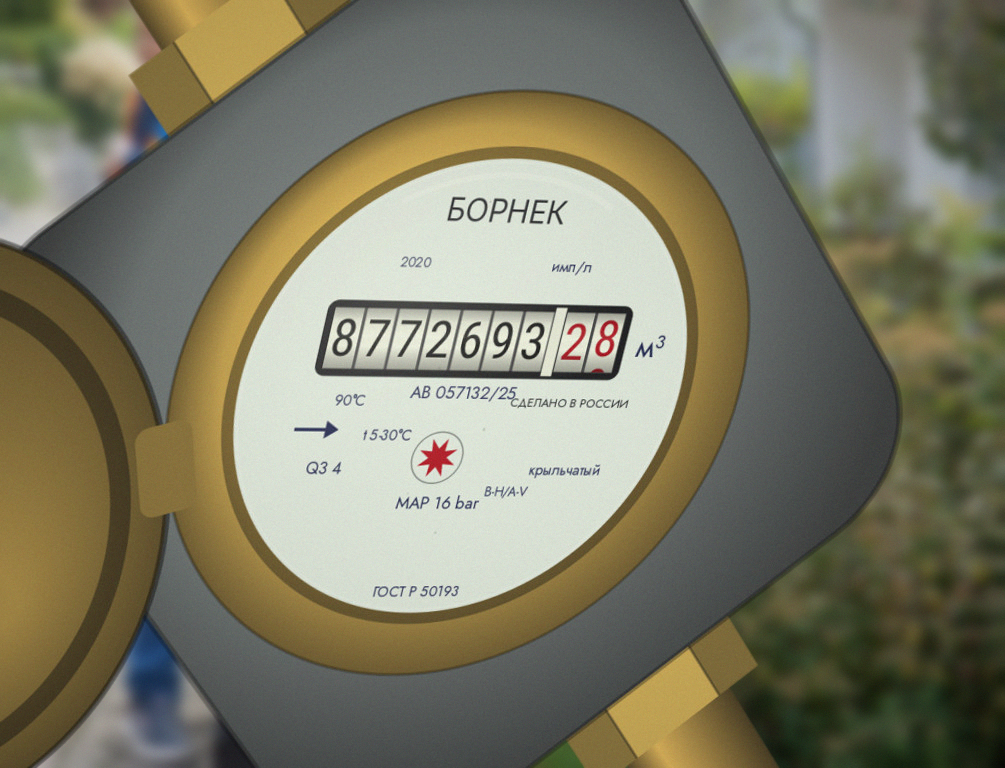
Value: 8772693.28 m³
